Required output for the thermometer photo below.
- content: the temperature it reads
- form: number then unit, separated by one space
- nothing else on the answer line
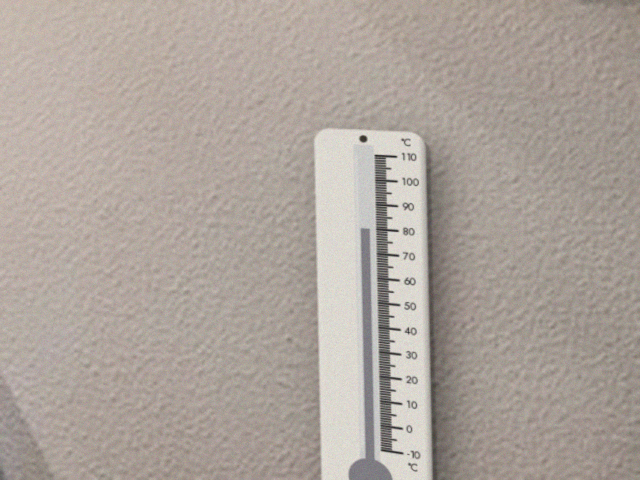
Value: 80 °C
